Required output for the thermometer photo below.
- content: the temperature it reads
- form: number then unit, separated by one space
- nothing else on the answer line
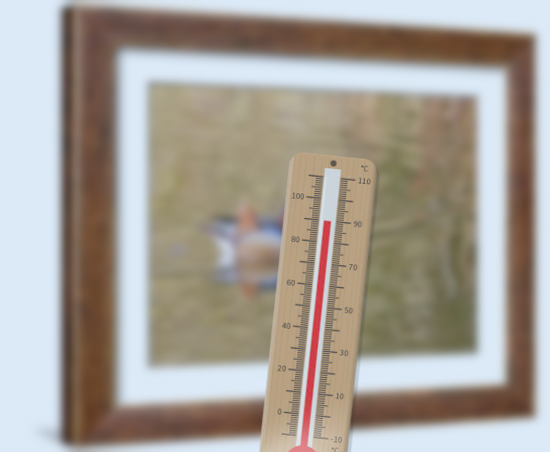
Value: 90 °C
